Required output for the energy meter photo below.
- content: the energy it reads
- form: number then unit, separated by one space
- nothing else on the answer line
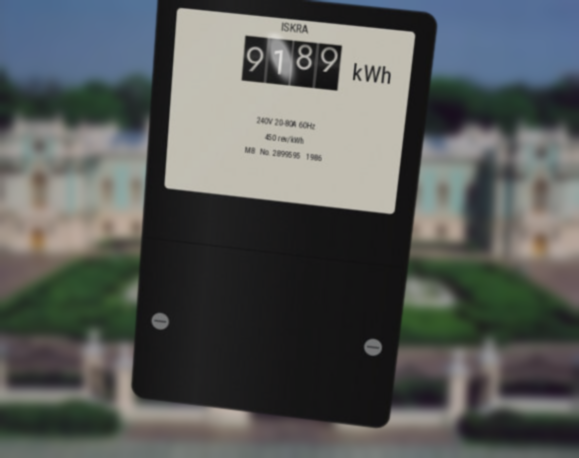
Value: 9189 kWh
